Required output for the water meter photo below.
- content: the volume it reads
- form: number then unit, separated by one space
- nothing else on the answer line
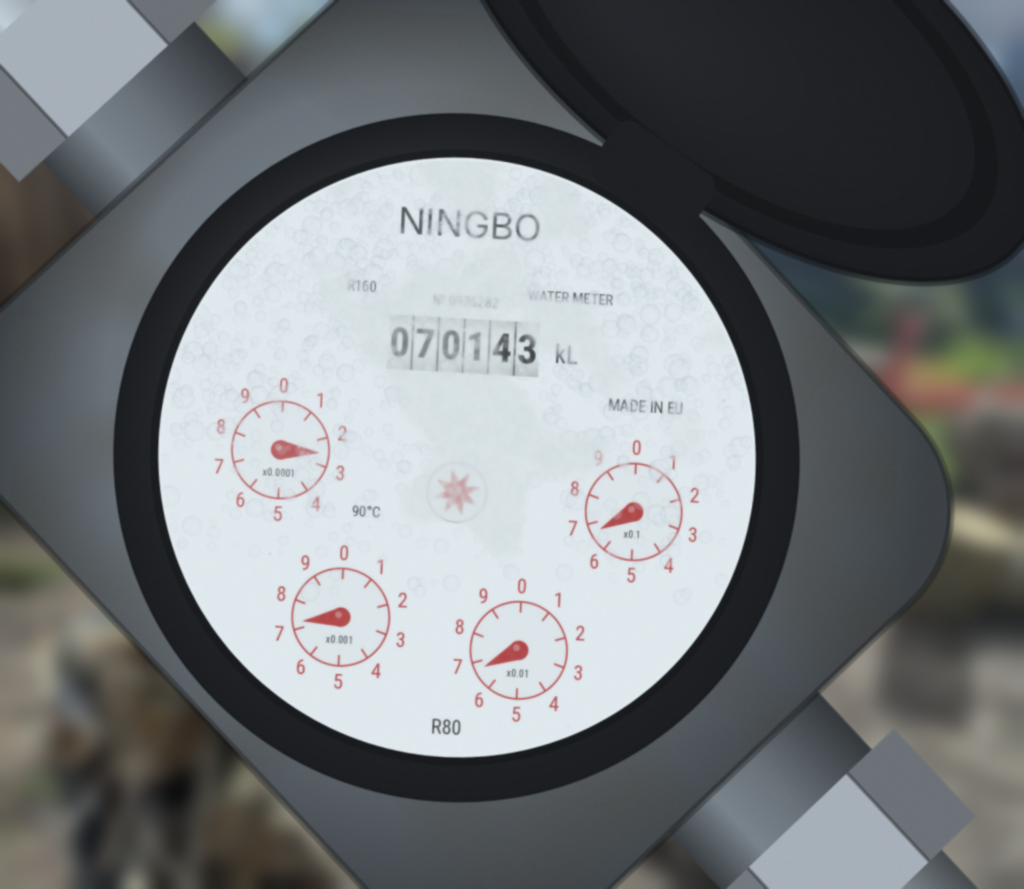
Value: 70143.6672 kL
